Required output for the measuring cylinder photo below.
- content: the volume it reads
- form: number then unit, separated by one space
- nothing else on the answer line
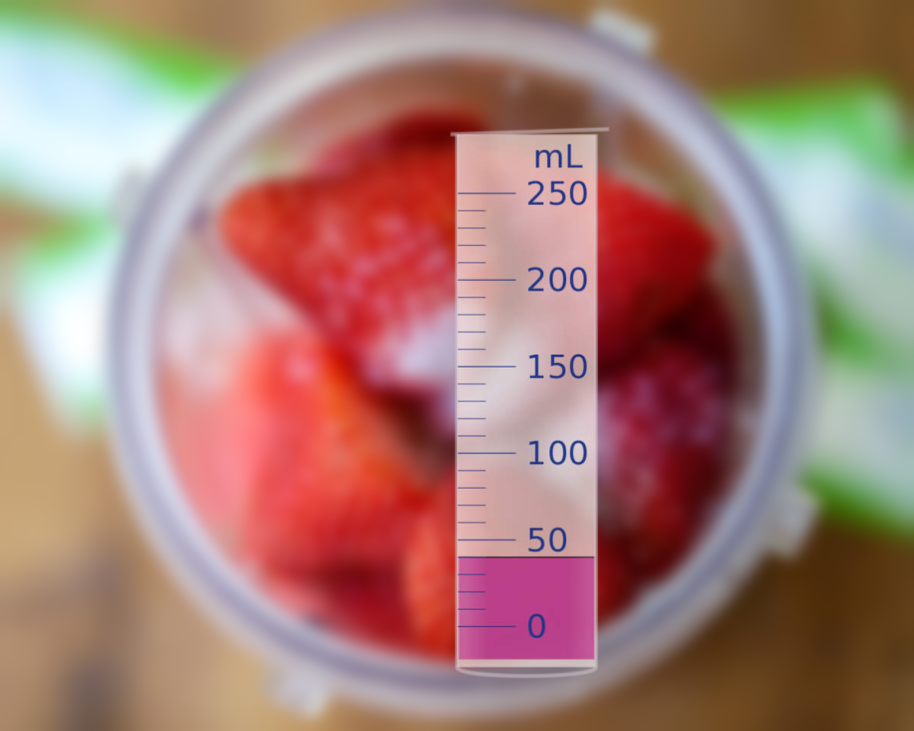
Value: 40 mL
